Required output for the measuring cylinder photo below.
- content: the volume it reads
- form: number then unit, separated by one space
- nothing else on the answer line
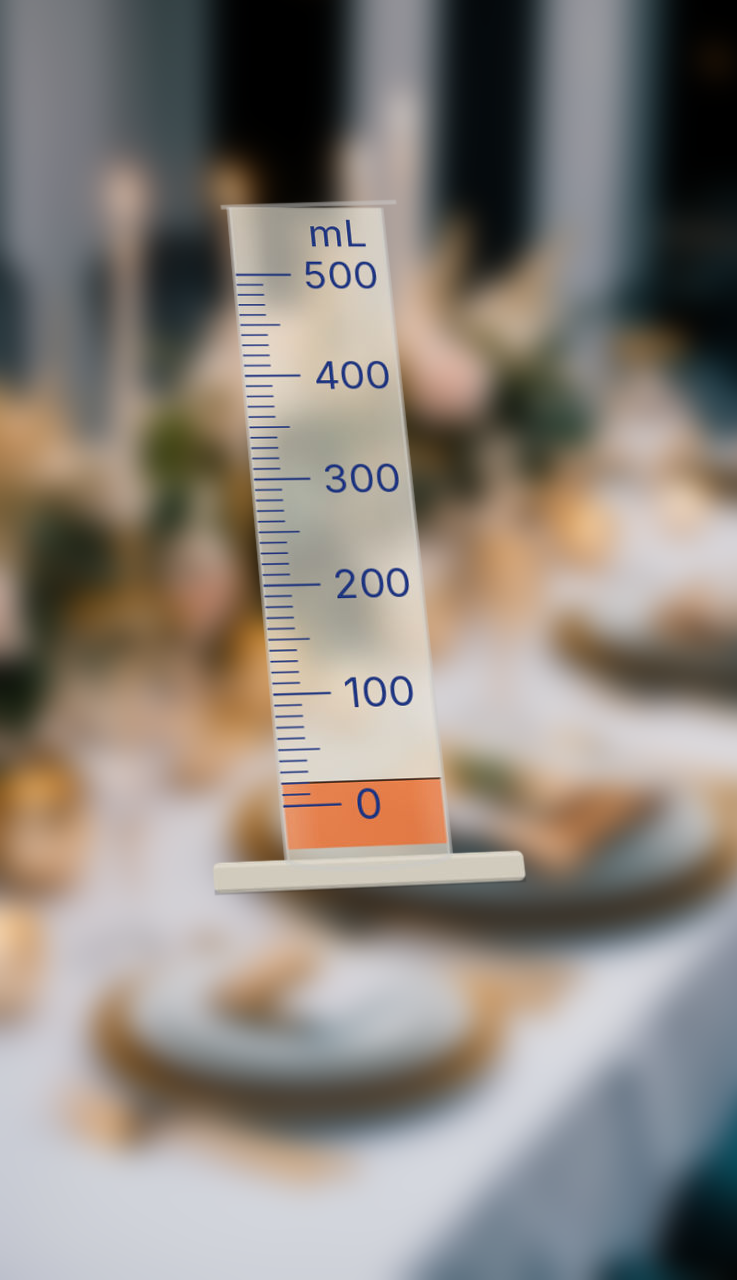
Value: 20 mL
